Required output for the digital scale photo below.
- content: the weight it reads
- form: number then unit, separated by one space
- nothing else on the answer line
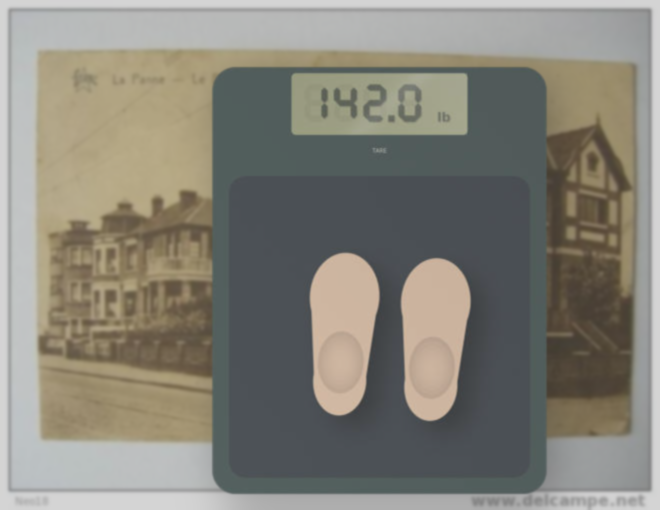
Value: 142.0 lb
